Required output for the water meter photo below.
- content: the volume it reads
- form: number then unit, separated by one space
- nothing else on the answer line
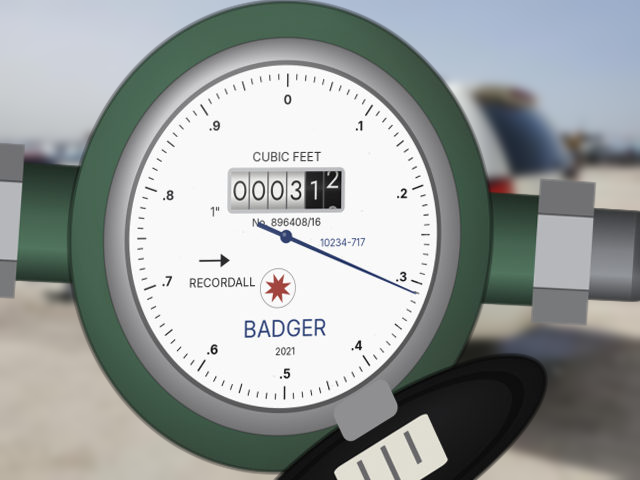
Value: 312.31 ft³
